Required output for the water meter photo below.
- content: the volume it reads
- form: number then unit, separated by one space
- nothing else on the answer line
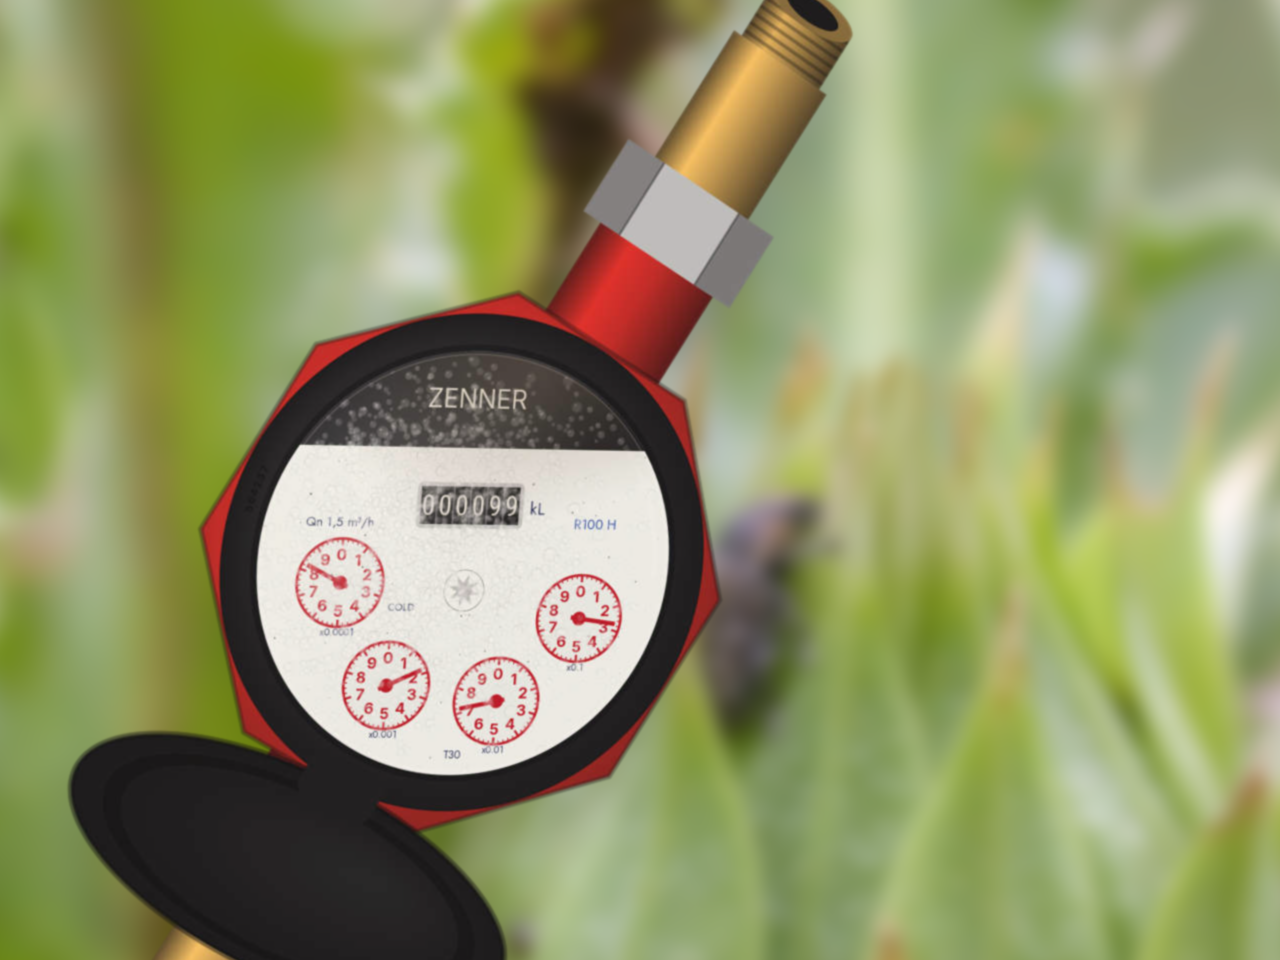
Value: 99.2718 kL
